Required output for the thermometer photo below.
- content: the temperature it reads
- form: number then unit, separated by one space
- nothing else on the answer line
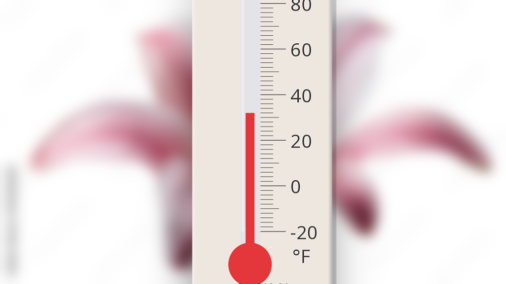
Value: 32 °F
